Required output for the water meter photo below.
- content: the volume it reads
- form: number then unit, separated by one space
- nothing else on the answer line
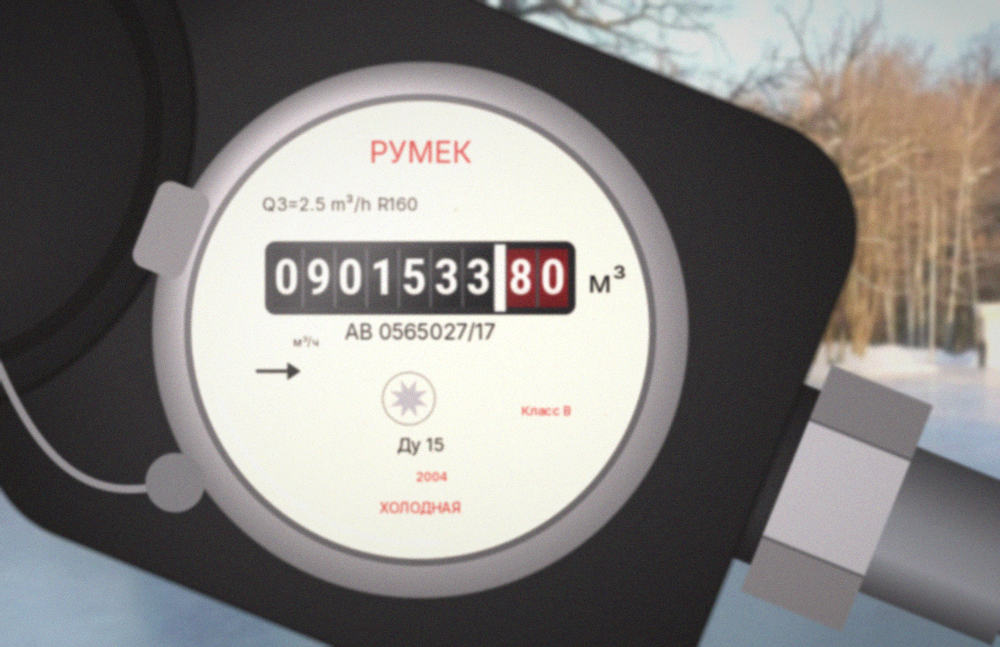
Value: 901533.80 m³
